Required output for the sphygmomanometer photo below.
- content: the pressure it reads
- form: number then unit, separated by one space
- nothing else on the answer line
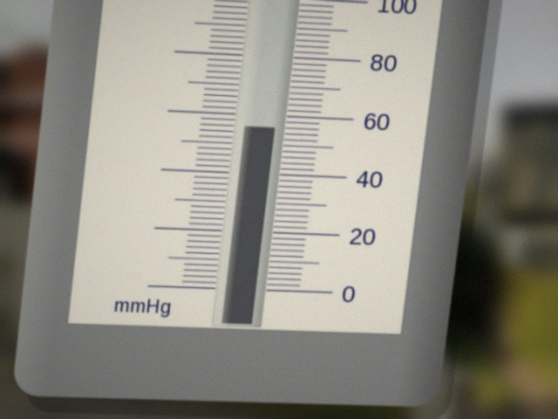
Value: 56 mmHg
